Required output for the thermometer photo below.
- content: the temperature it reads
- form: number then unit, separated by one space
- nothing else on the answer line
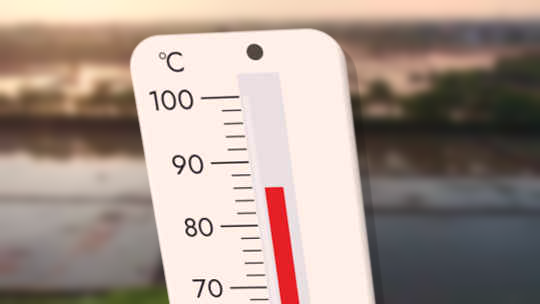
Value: 86 °C
